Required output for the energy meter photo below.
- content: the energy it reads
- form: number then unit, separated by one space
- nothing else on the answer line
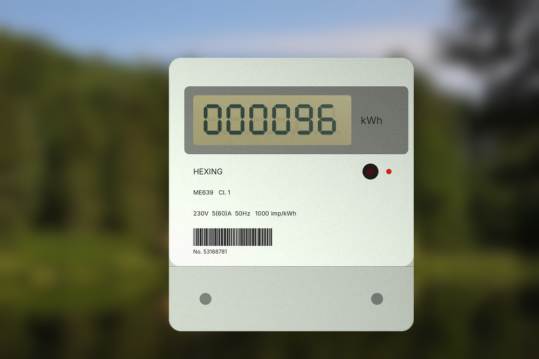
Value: 96 kWh
